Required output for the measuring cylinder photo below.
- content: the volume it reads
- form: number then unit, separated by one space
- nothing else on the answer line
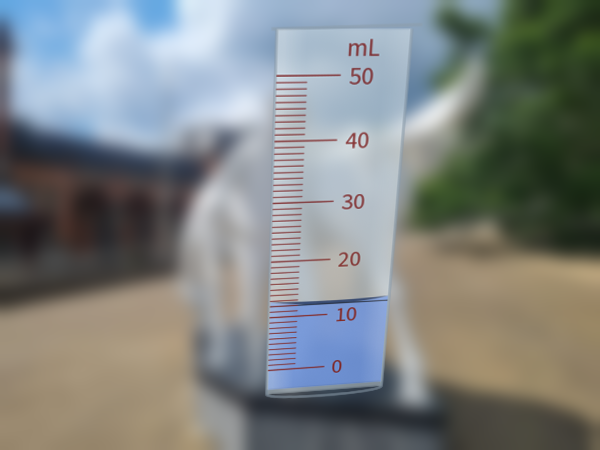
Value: 12 mL
